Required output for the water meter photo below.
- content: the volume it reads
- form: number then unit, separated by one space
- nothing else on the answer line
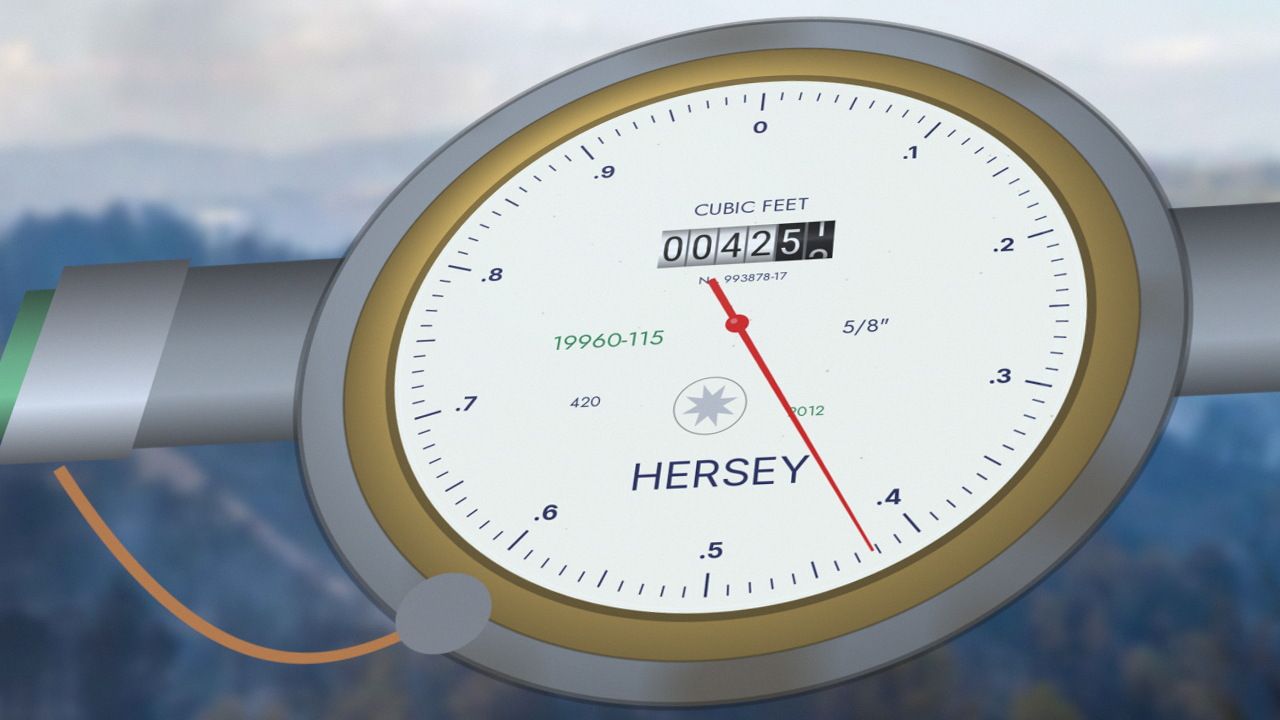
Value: 4251.42 ft³
